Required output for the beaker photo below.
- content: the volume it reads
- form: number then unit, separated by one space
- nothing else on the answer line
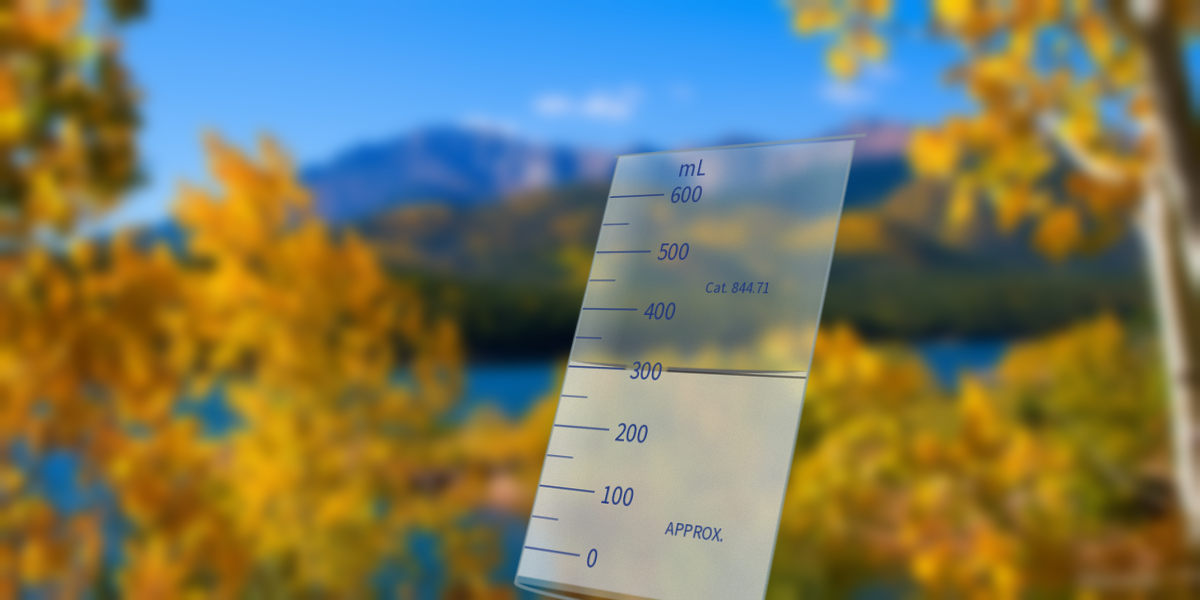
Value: 300 mL
